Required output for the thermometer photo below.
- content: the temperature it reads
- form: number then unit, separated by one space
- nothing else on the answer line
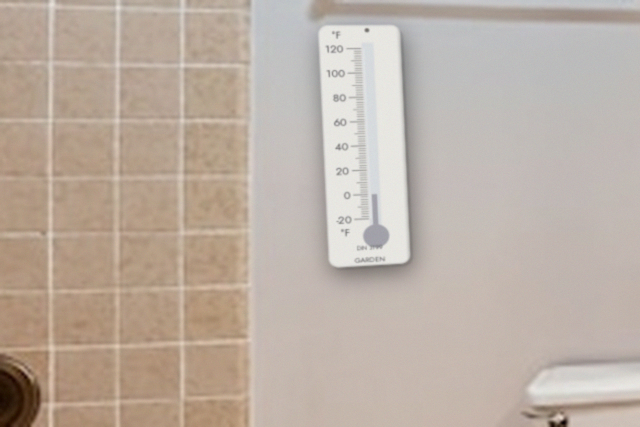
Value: 0 °F
